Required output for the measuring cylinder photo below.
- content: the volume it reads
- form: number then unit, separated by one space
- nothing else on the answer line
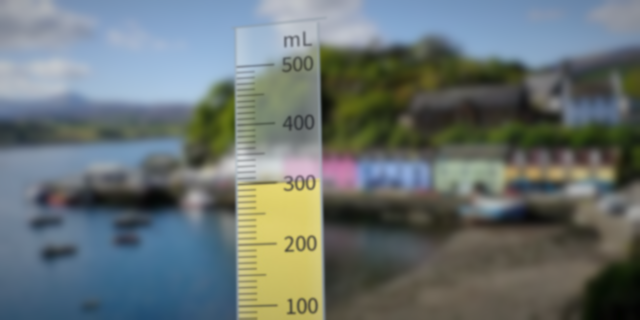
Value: 300 mL
